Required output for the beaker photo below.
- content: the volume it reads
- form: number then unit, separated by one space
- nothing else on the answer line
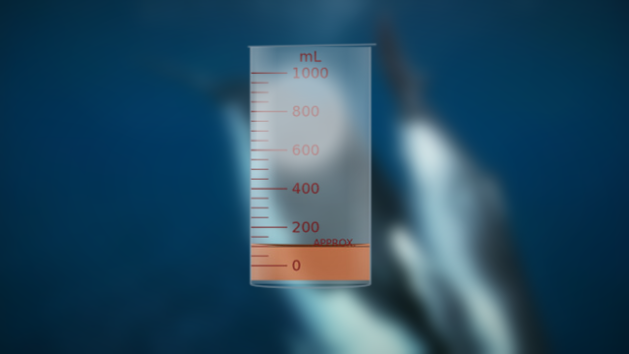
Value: 100 mL
